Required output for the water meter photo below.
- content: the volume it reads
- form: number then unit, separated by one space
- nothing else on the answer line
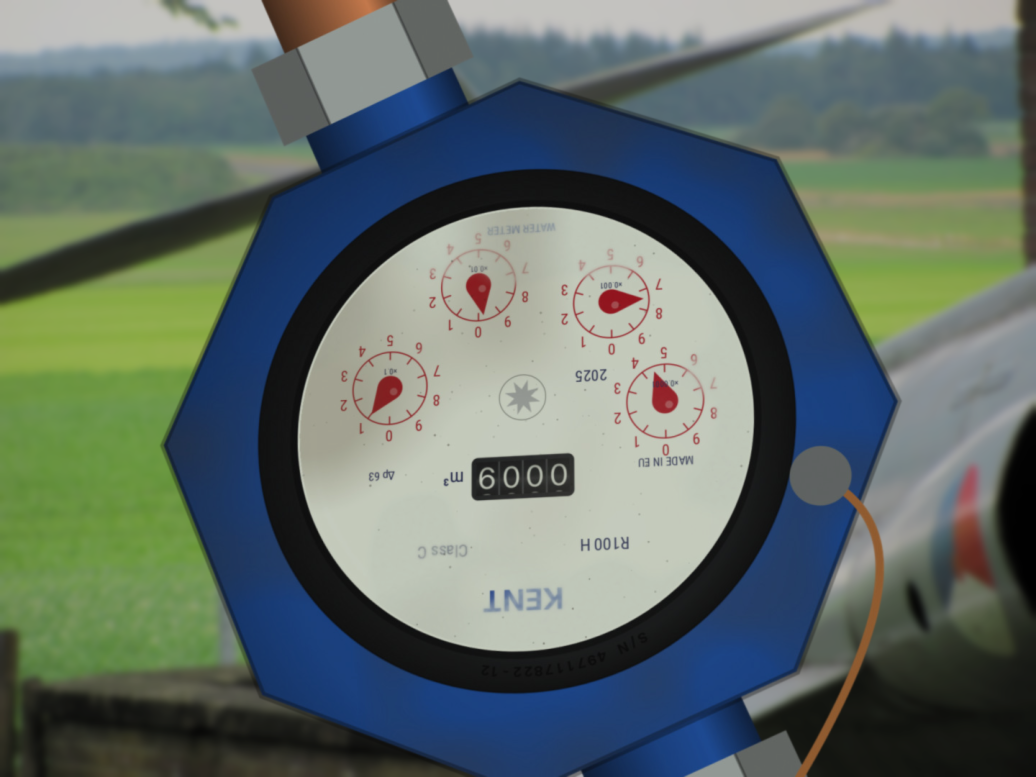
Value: 9.0974 m³
